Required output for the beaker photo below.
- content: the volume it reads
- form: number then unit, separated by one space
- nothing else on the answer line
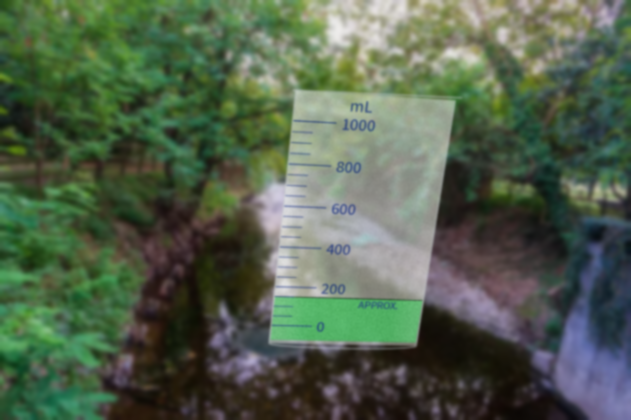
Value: 150 mL
